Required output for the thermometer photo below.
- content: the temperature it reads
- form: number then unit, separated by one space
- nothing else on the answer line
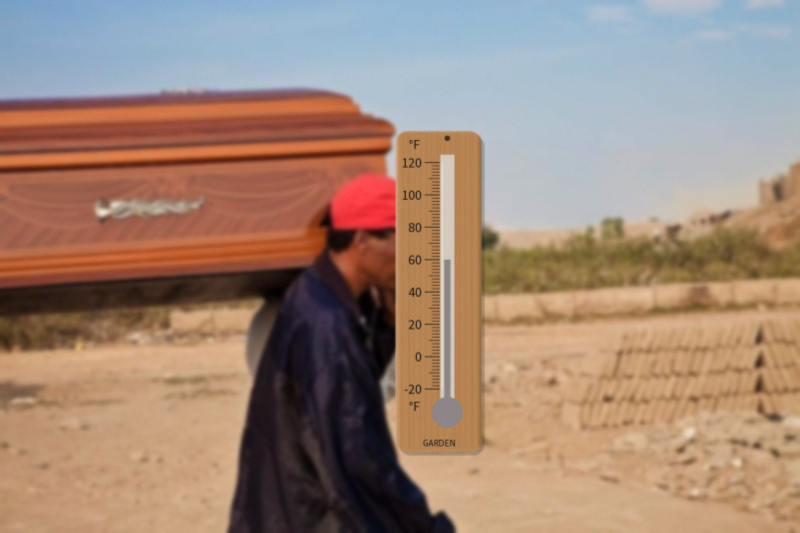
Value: 60 °F
